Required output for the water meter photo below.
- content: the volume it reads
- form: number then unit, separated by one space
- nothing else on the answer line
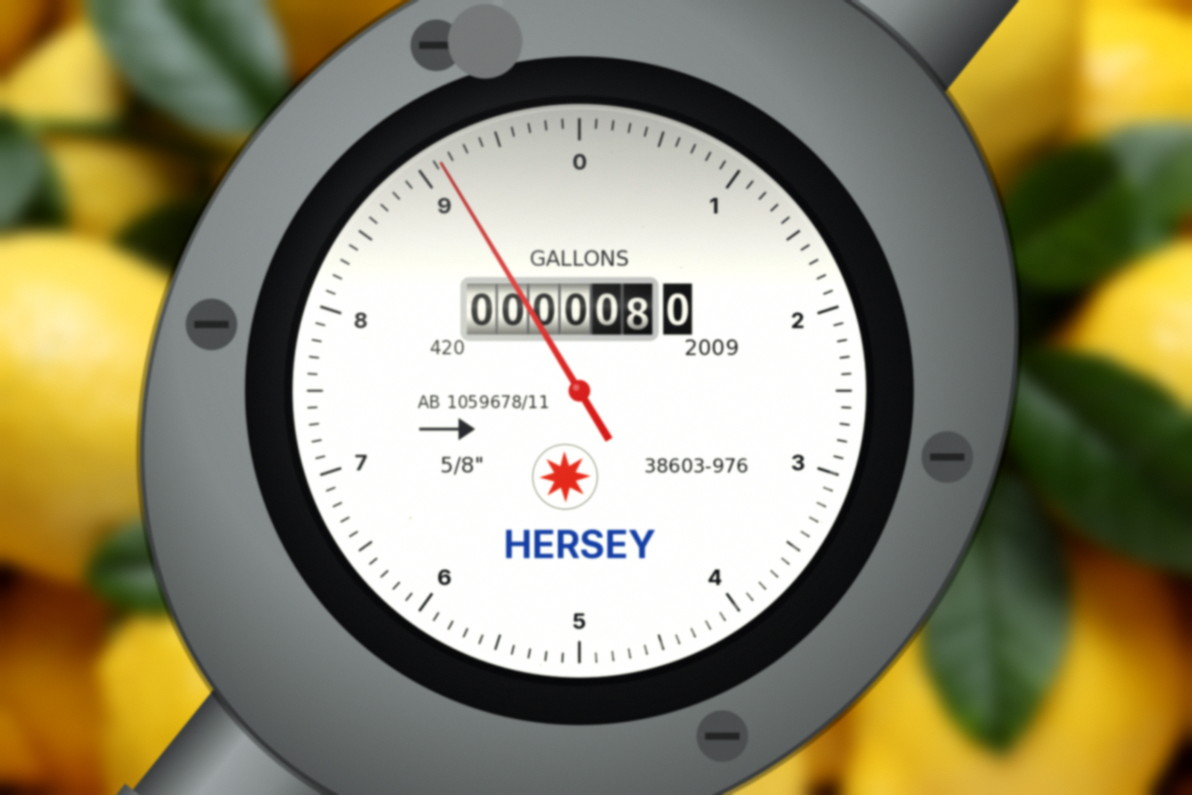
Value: 79.1 gal
